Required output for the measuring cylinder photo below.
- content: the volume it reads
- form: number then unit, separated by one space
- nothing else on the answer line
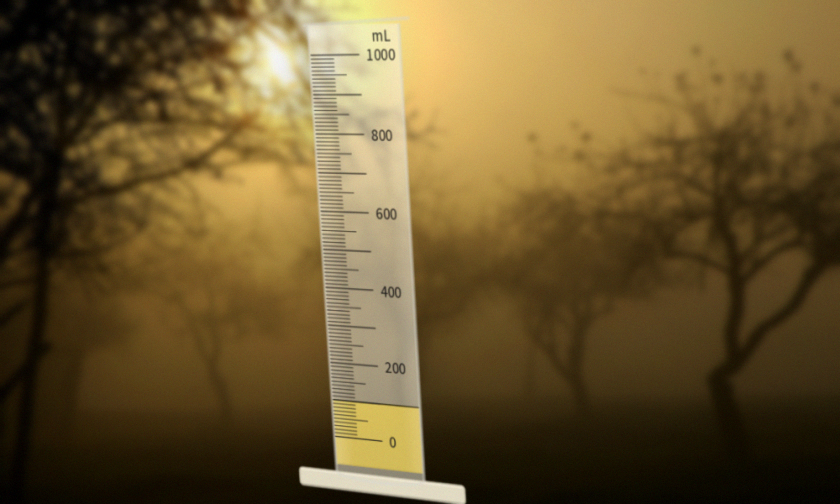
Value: 100 mL
